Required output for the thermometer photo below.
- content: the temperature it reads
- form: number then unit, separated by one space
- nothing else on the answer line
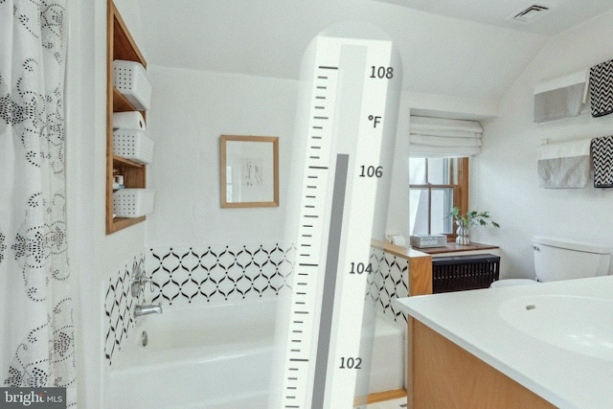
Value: 106.3 °F
